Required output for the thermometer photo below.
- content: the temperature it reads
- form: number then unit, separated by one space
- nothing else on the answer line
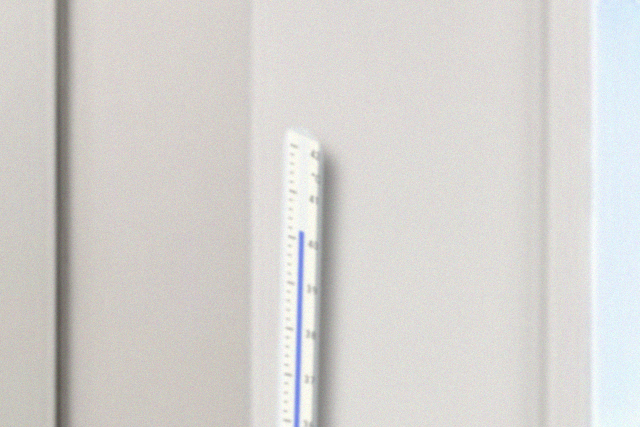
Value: 40.2 °C
